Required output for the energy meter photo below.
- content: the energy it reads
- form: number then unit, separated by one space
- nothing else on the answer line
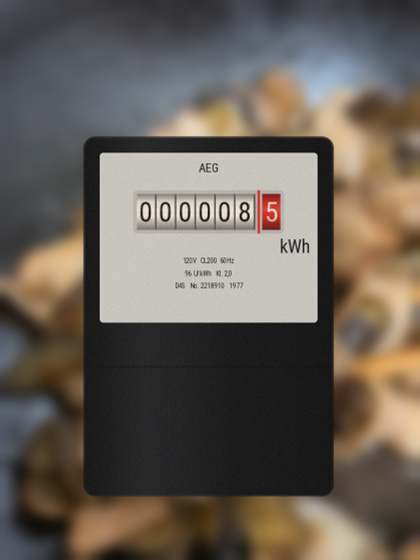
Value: 8.5 kWh
